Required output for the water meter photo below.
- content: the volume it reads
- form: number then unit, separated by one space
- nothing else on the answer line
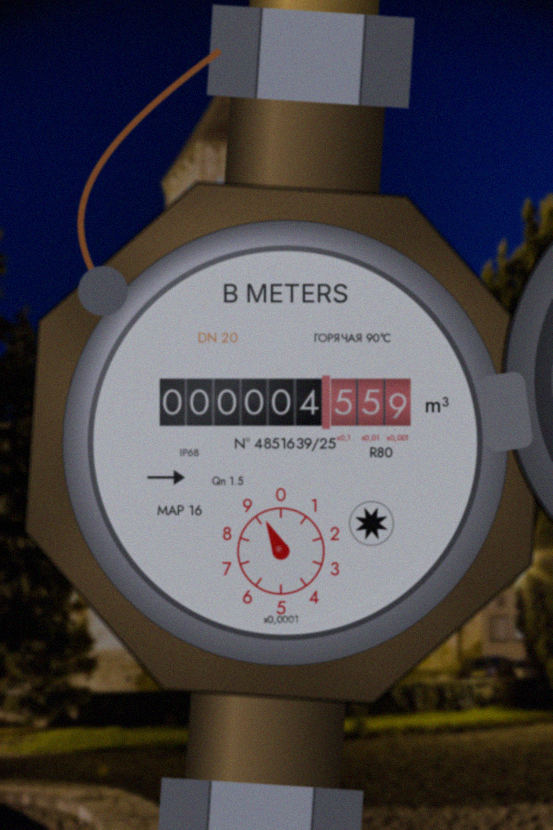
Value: 4.5589 m³
